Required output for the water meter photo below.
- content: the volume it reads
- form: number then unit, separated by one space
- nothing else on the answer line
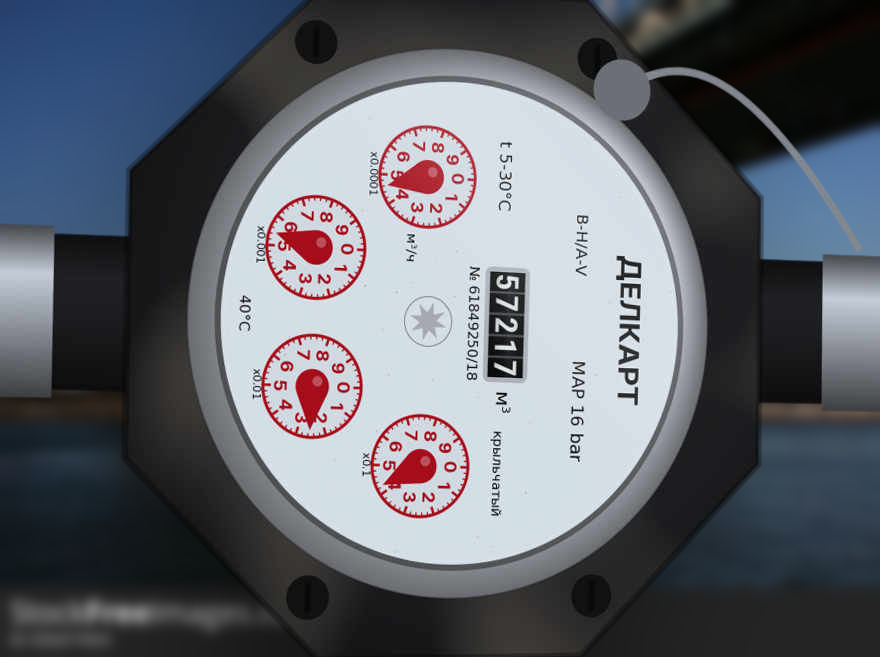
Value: 57217.4254 m³
